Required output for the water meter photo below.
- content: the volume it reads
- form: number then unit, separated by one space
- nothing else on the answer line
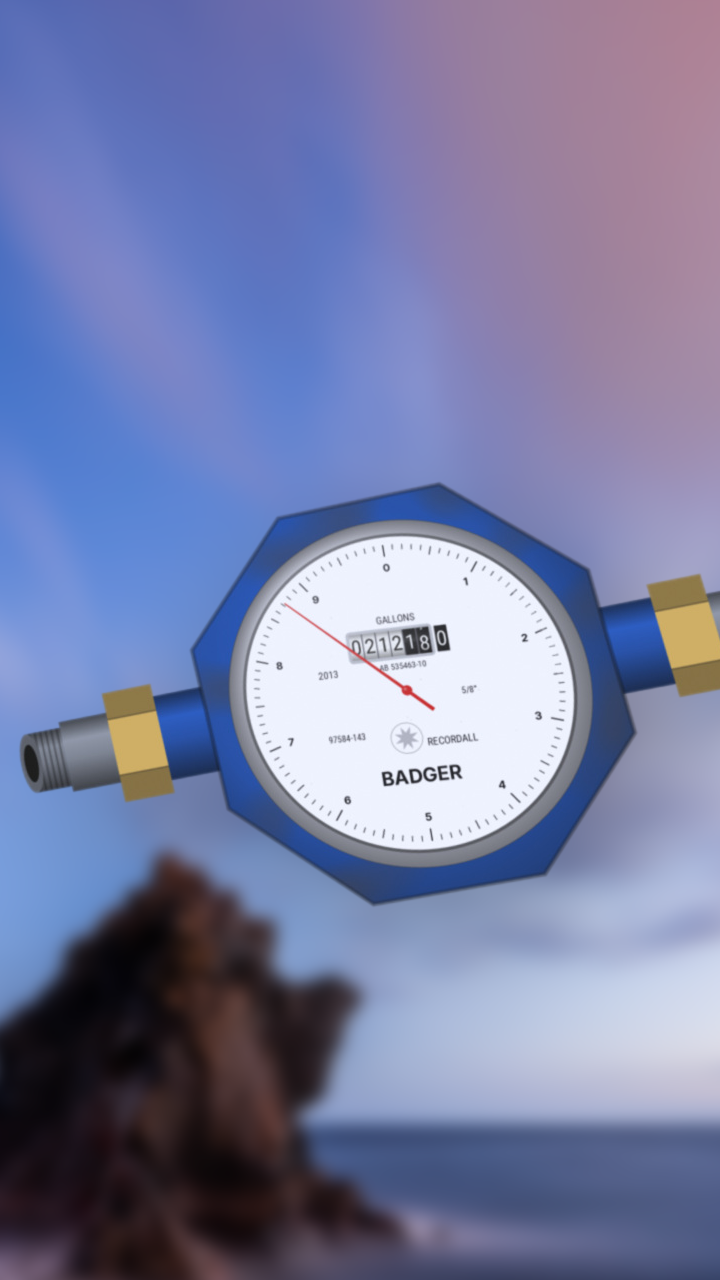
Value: 212178.7 gal
